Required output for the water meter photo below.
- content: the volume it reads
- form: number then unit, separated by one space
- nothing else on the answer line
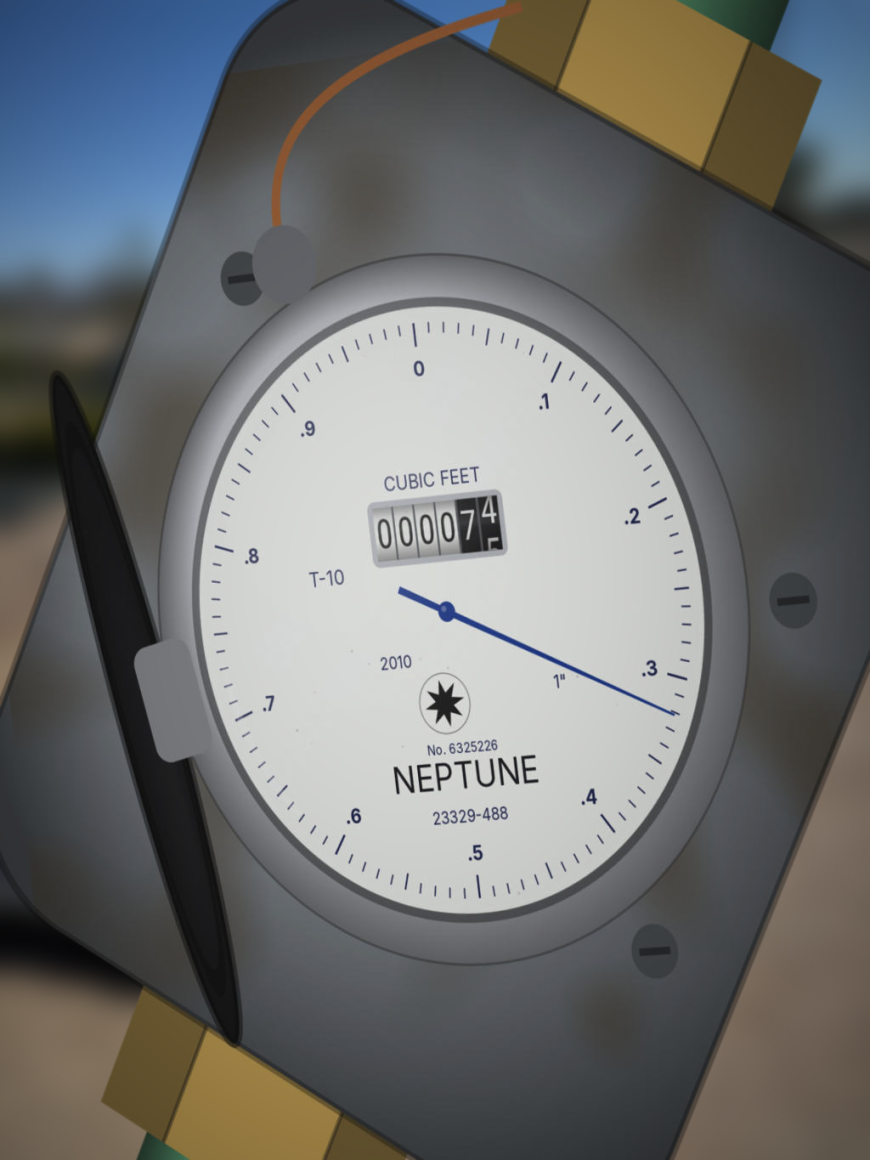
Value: 74.32 ft³
